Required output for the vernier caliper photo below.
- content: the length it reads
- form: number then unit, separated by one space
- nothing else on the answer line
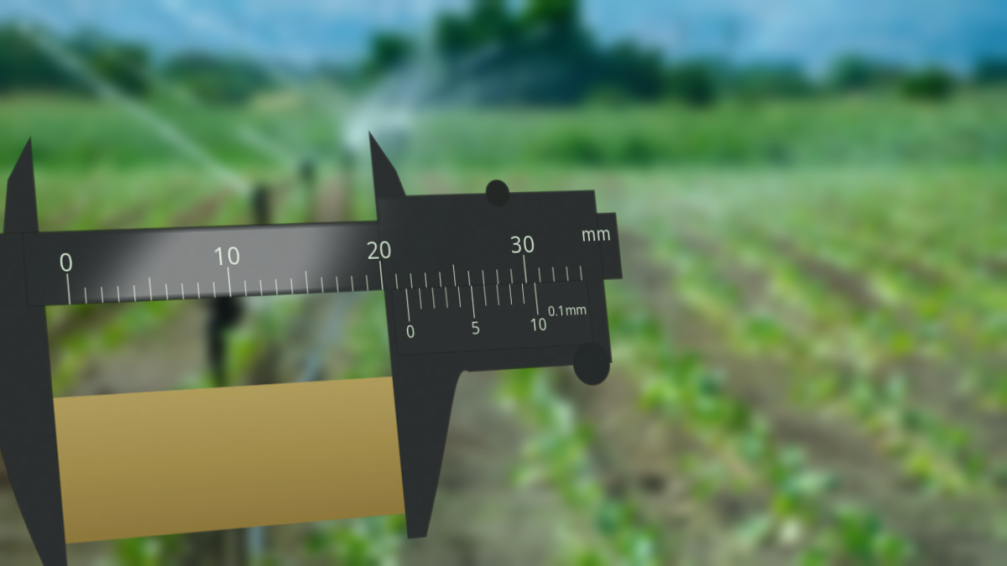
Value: 21.6 mm
